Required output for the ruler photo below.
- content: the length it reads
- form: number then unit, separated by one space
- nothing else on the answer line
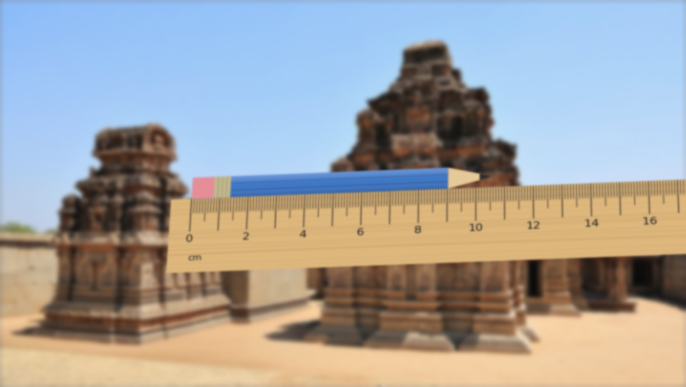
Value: 10.5 cm
